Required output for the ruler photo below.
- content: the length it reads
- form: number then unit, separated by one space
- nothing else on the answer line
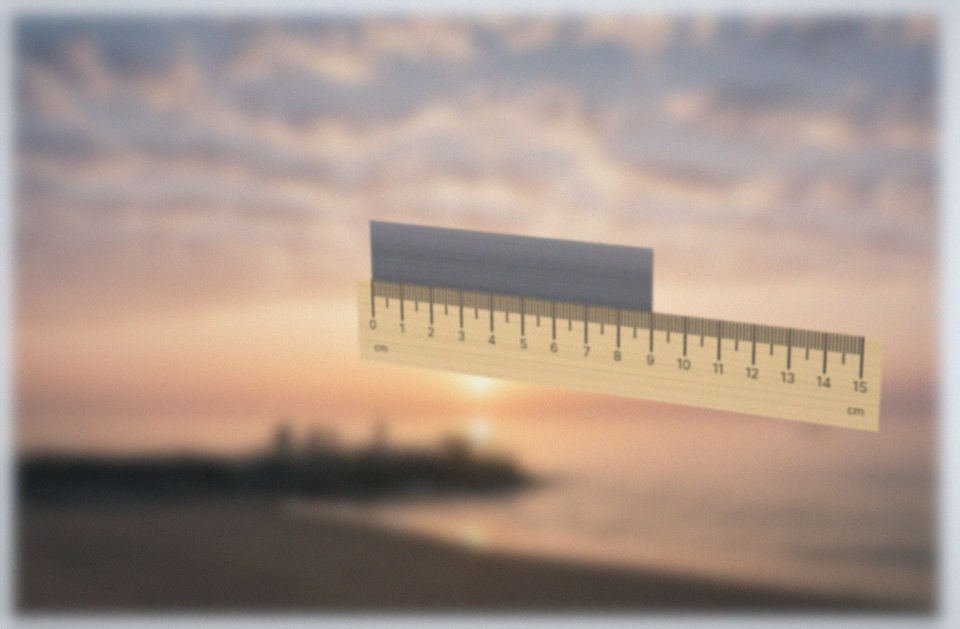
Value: 9 cm
